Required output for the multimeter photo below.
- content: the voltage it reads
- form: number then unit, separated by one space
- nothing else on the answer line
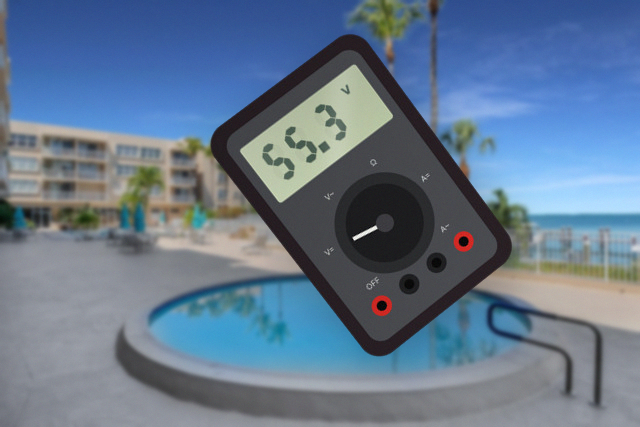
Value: 55.3 V
